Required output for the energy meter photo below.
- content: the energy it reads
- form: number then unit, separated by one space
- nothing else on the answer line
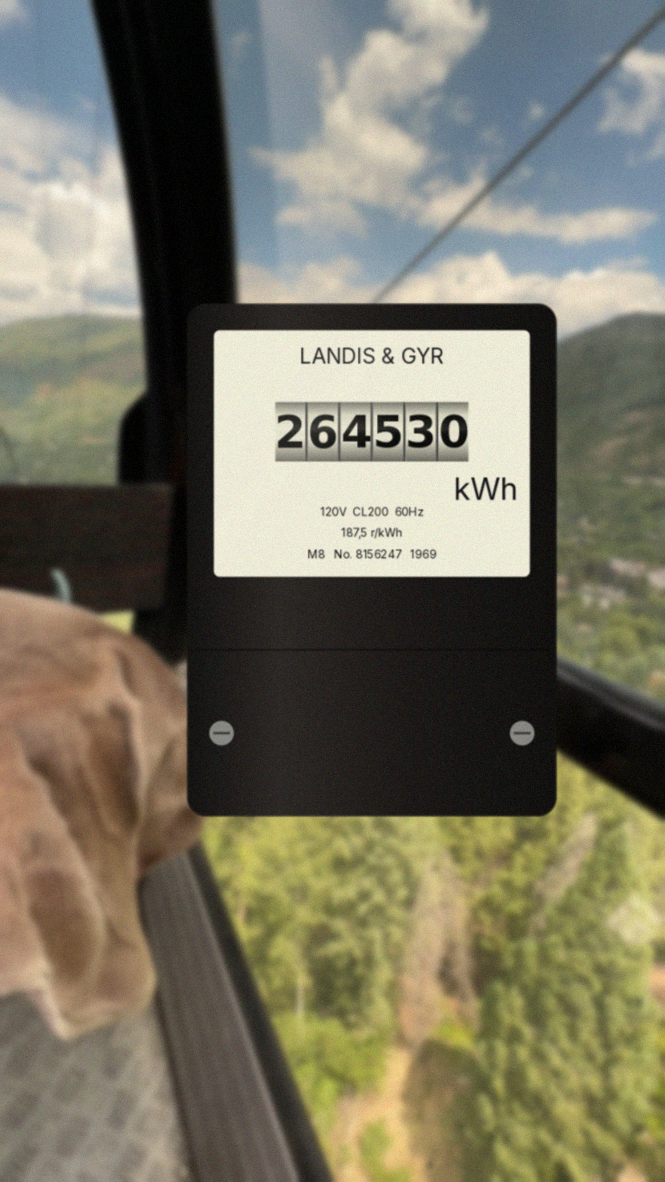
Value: 264530 kWh
